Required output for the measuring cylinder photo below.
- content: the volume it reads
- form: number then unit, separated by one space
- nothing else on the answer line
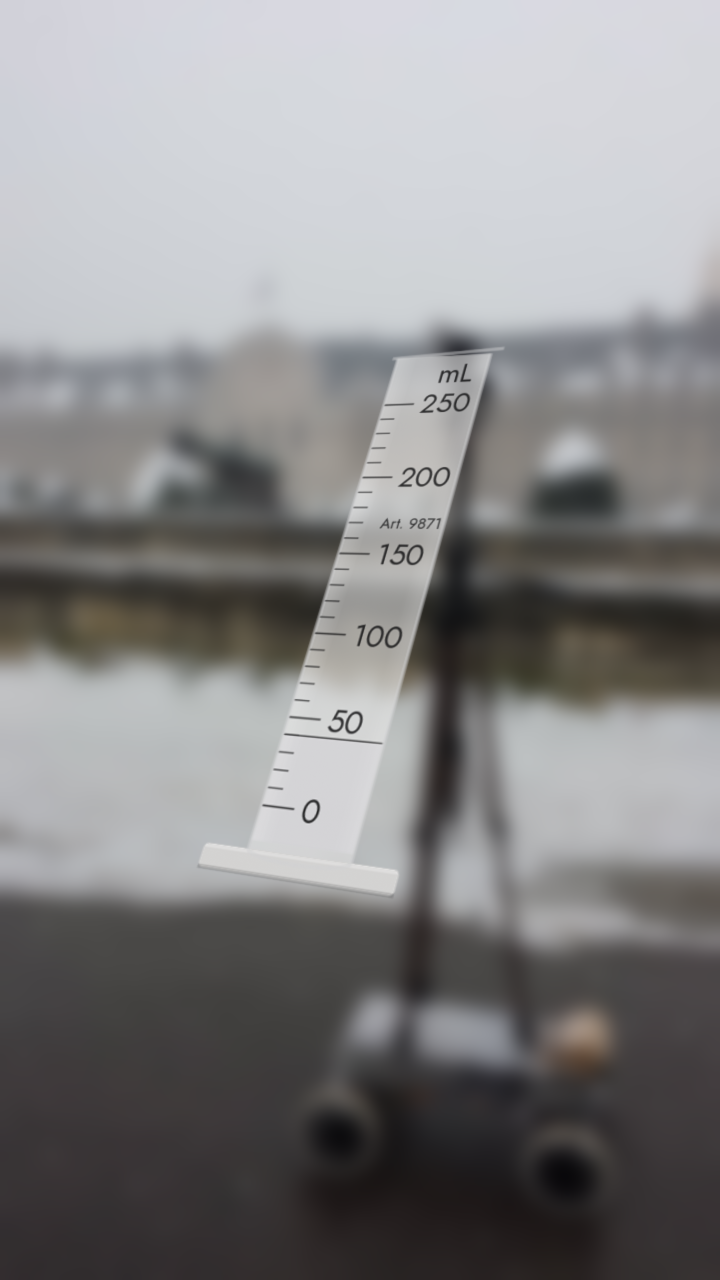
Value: 40 mL
